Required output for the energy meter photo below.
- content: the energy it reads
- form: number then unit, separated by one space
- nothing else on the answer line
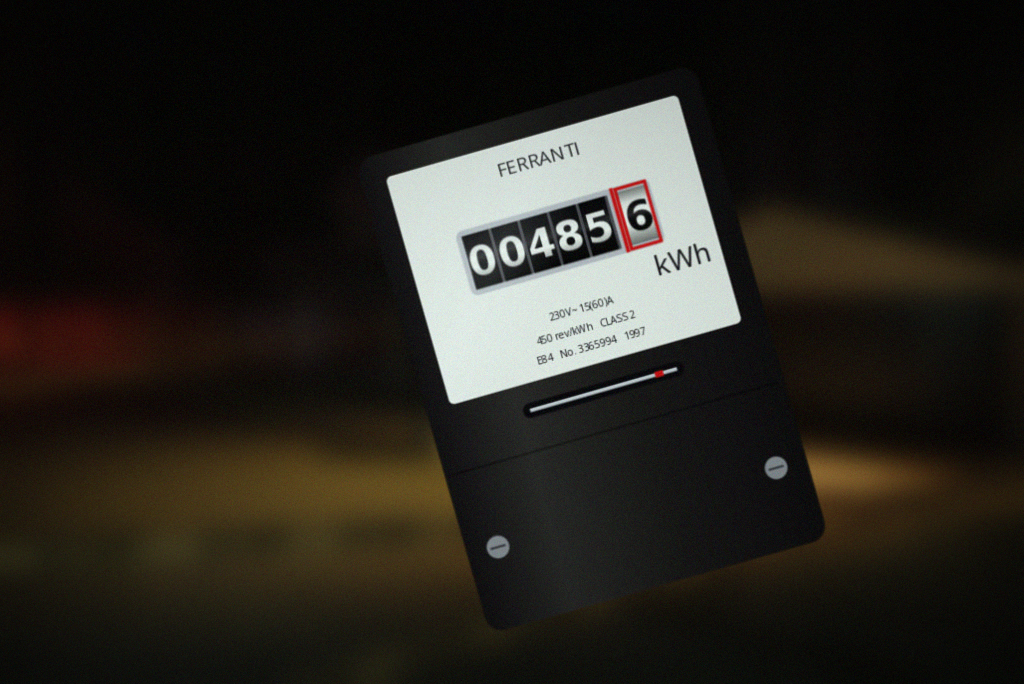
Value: 485.6 kWh
